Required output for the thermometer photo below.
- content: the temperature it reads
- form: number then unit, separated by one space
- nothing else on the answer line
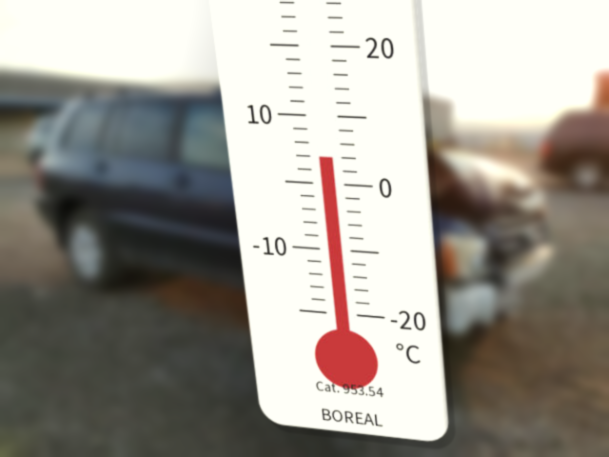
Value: 4 °C
